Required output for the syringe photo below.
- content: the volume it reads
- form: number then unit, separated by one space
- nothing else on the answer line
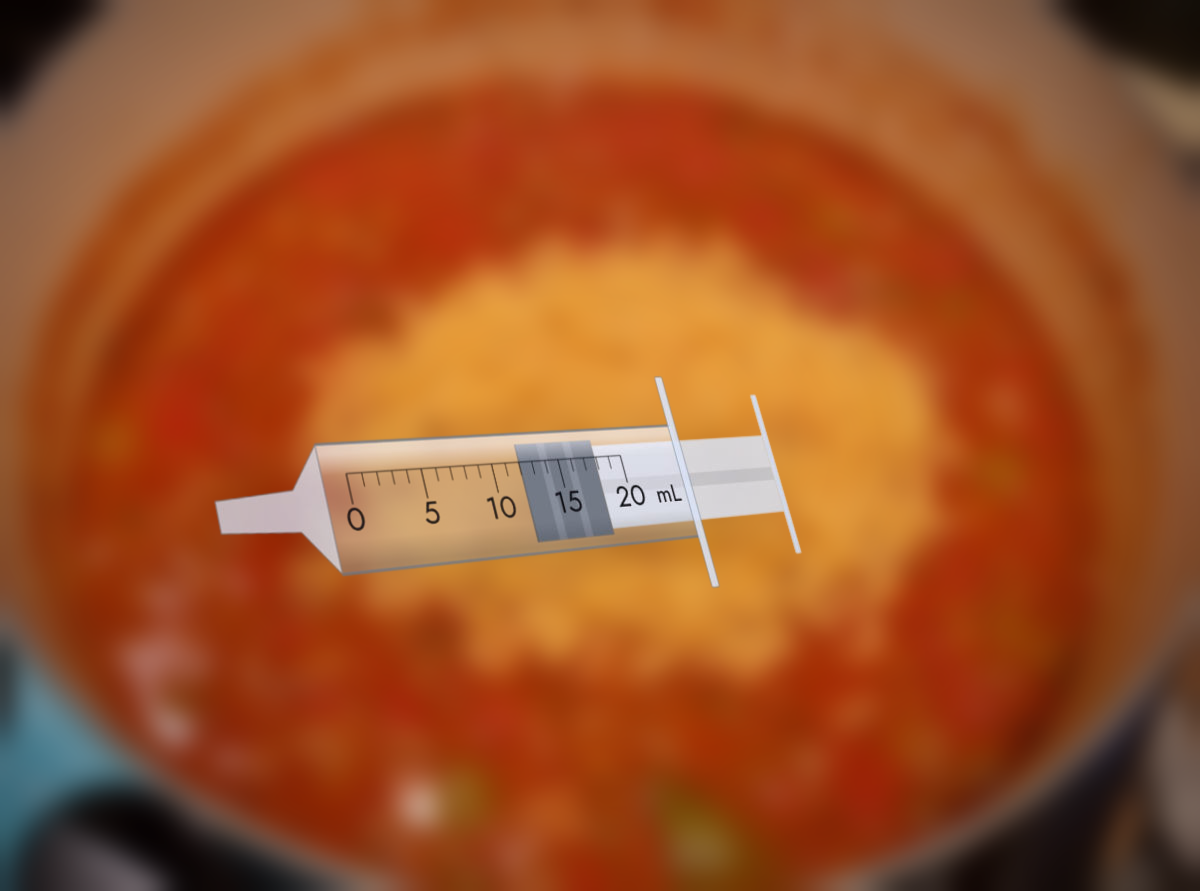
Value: 12 mL
